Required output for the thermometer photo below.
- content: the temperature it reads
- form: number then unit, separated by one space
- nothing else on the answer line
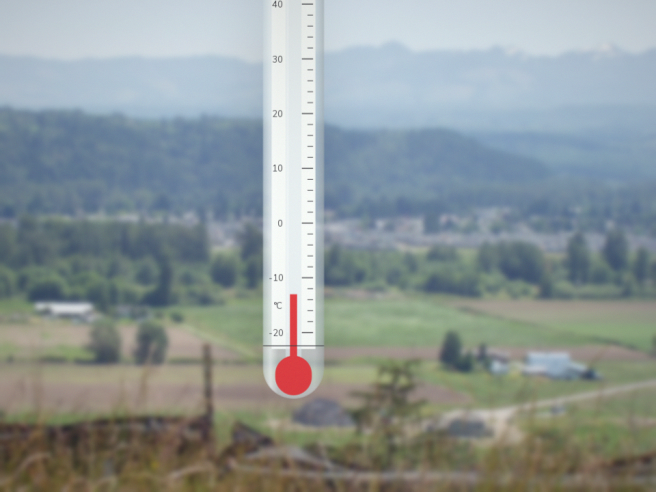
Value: -13 °C
